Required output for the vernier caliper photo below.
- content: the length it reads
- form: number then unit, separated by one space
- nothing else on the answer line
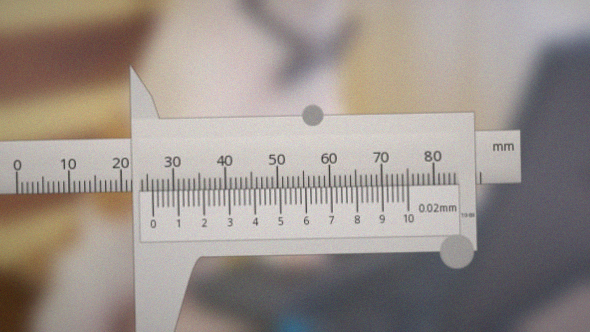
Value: 26.0 mm
